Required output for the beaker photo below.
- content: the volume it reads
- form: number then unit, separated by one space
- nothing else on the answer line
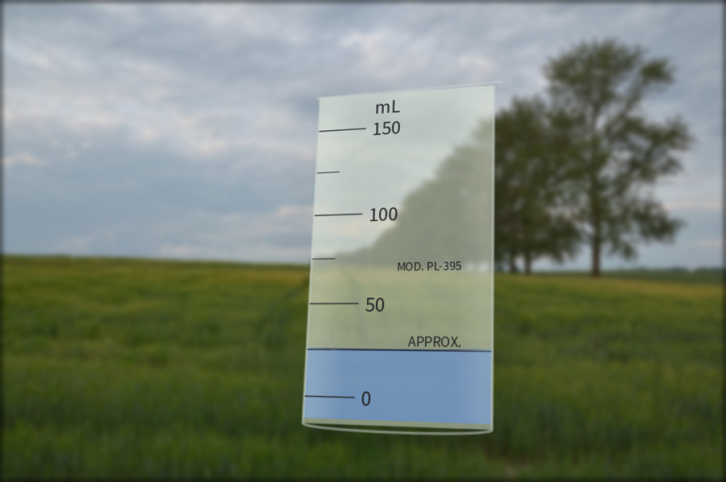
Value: 25 mL
